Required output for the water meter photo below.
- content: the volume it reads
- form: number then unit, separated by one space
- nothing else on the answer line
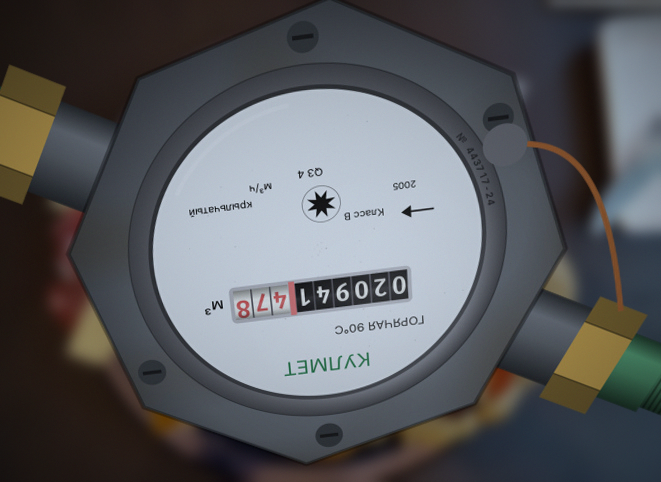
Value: 20941.478 m³
